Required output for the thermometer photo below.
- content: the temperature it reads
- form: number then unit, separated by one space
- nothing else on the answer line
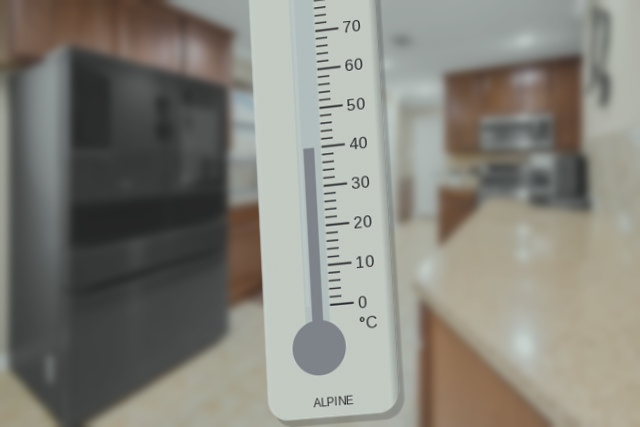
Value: 40 °C
